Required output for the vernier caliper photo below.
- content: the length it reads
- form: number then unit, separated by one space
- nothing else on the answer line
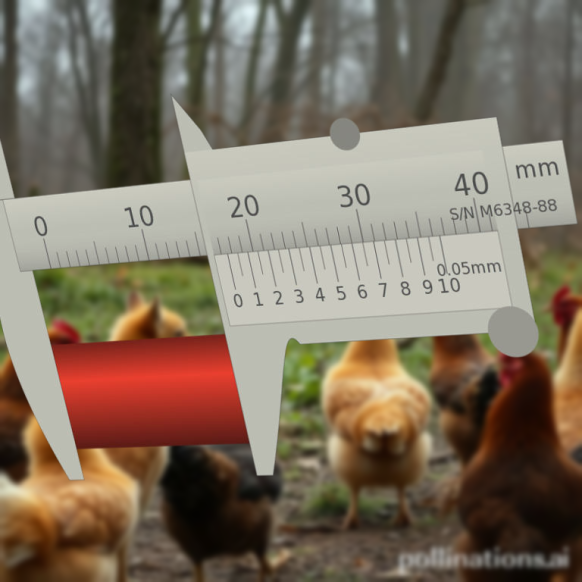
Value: 17.6 mm
